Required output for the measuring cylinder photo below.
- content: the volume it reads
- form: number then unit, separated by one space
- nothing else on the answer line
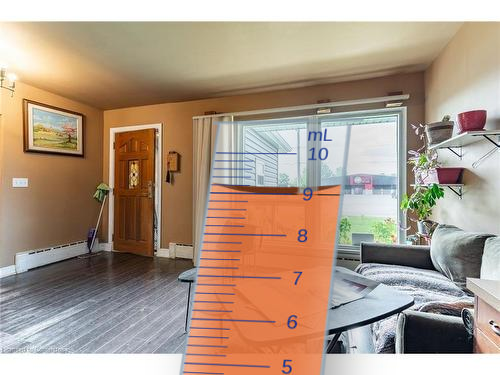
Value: 9 mL
